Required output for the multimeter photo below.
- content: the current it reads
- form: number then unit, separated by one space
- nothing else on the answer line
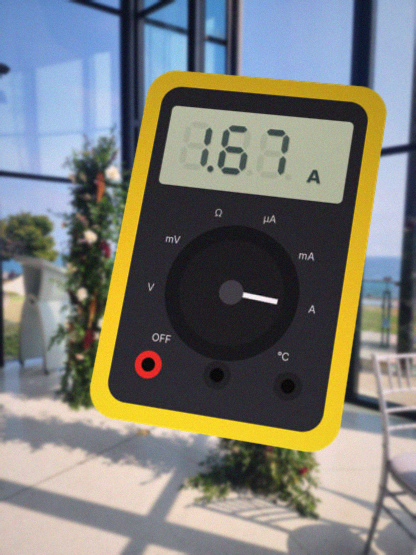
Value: 1.67 A
